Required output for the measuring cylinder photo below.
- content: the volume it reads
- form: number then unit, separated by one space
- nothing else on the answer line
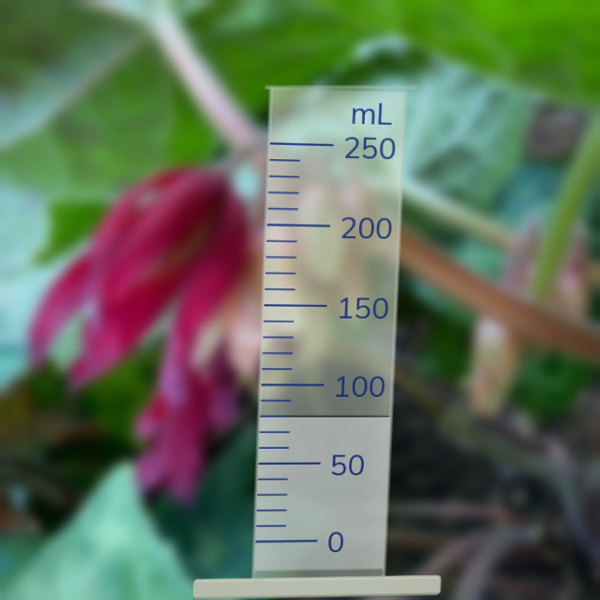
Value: 80 mL
